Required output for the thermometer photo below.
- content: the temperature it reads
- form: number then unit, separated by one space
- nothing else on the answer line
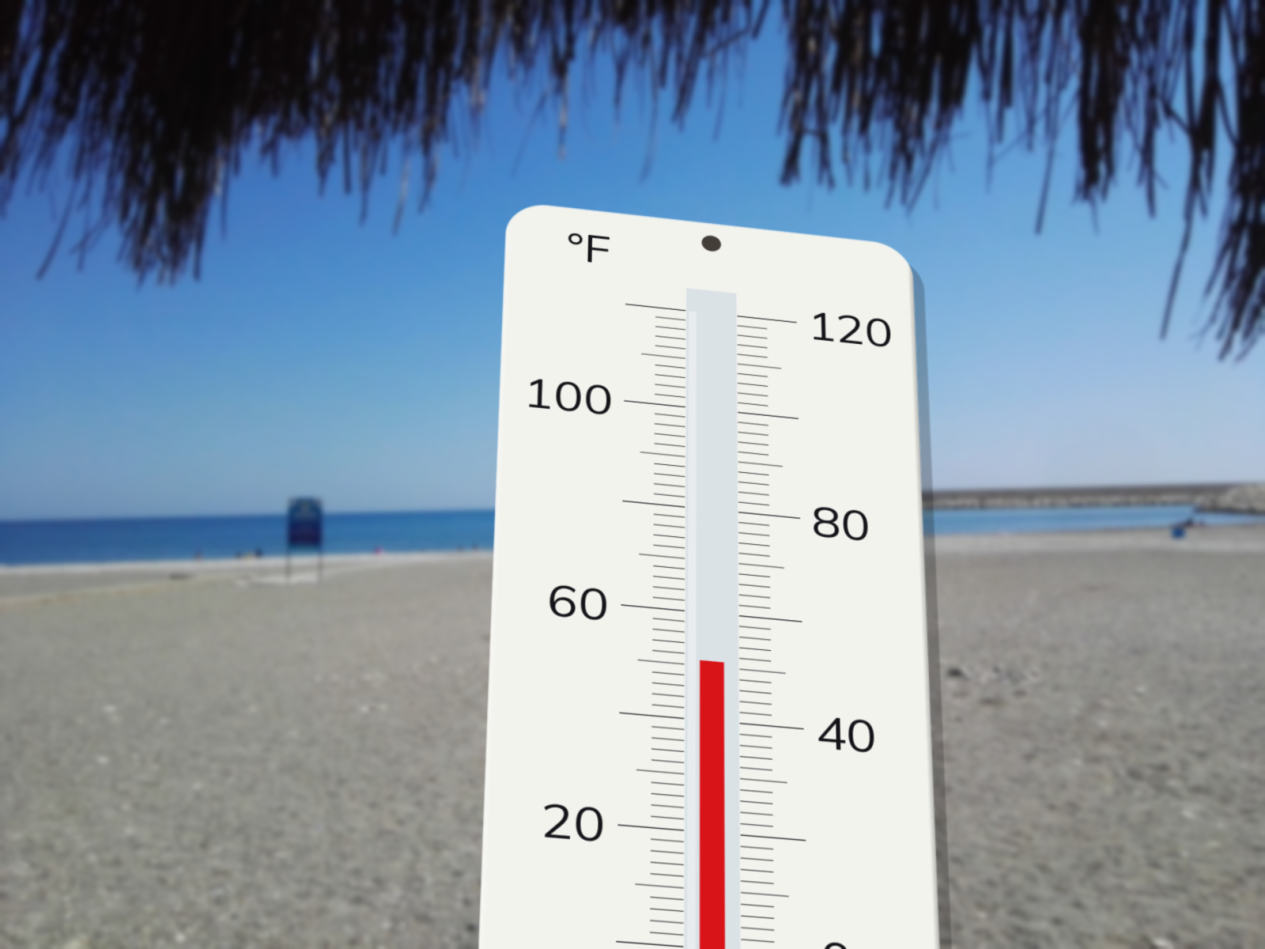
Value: 51 °F
